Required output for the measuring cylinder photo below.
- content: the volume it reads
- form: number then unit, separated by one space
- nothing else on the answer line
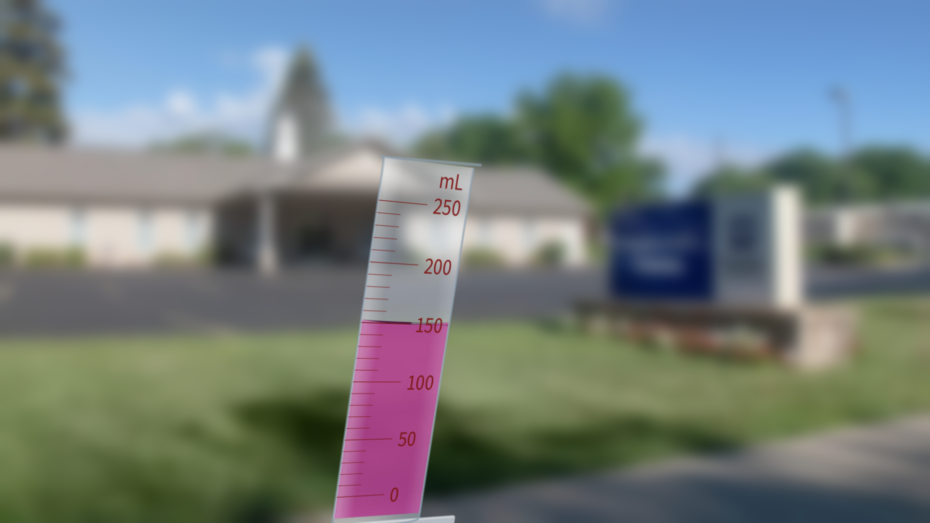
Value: 150 mL
